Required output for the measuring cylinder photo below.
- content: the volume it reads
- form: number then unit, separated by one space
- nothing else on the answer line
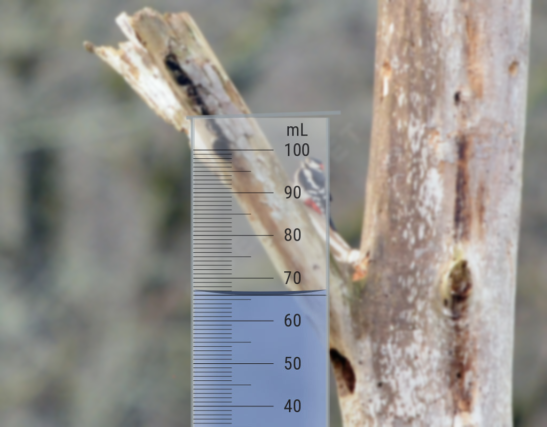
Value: 66 mL
